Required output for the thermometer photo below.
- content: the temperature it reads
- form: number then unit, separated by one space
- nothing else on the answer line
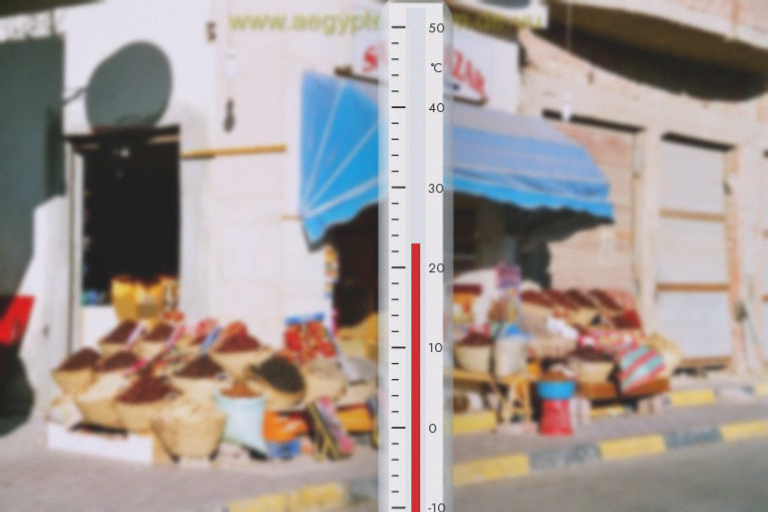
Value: 23 °C
